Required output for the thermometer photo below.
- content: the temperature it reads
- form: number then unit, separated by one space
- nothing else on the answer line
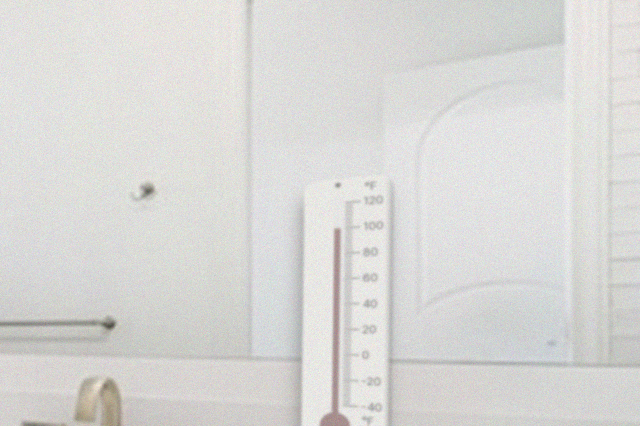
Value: 100 °F
